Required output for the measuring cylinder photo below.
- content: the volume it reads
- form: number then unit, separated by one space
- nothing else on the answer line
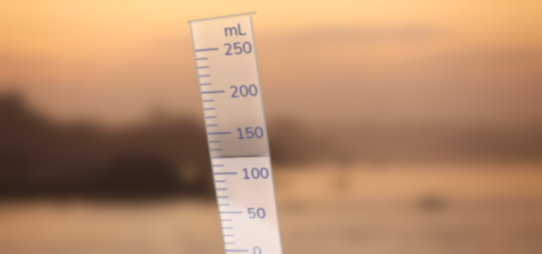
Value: 120 mL
